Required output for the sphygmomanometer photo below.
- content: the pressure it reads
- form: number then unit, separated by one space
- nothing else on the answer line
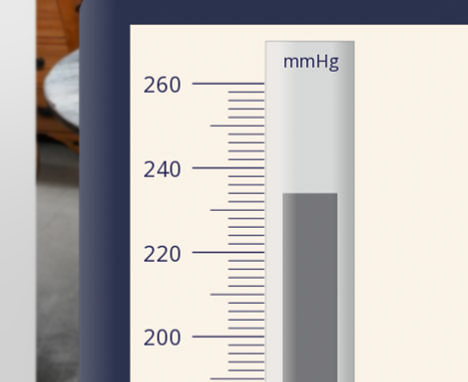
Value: 234 mmHg
